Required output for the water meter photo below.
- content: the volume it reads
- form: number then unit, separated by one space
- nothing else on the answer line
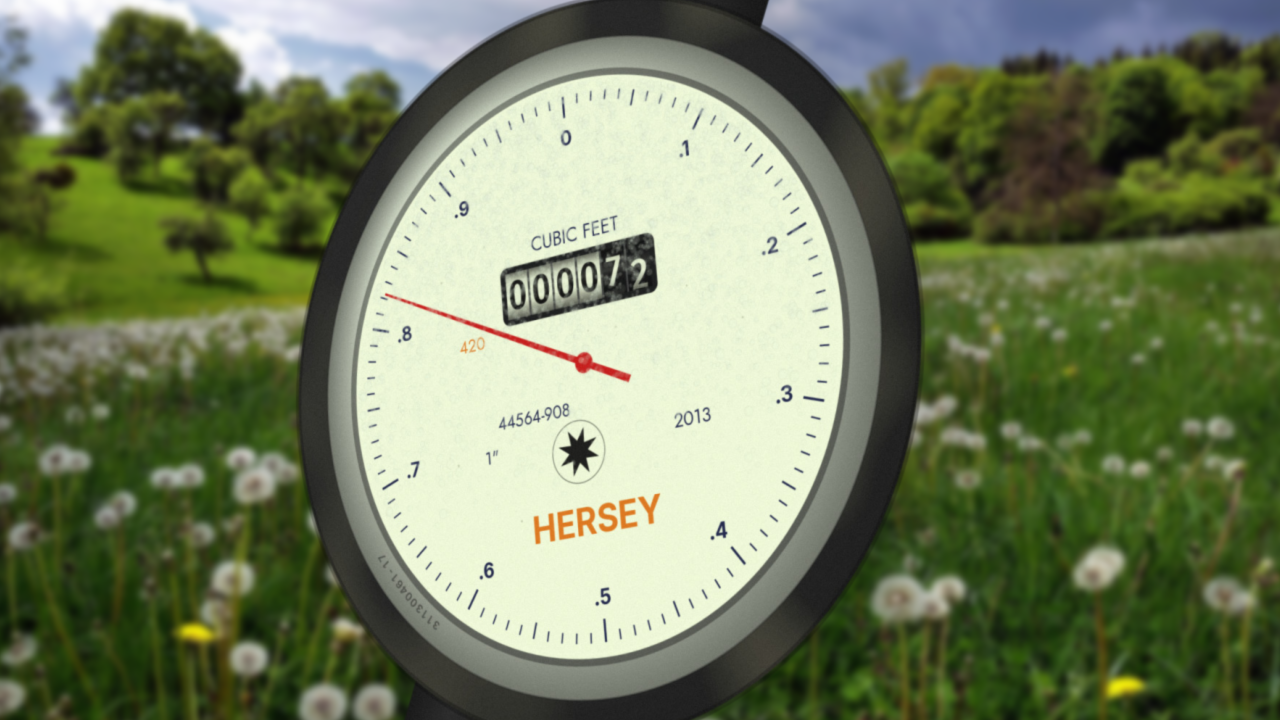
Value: 71.82 ft³
